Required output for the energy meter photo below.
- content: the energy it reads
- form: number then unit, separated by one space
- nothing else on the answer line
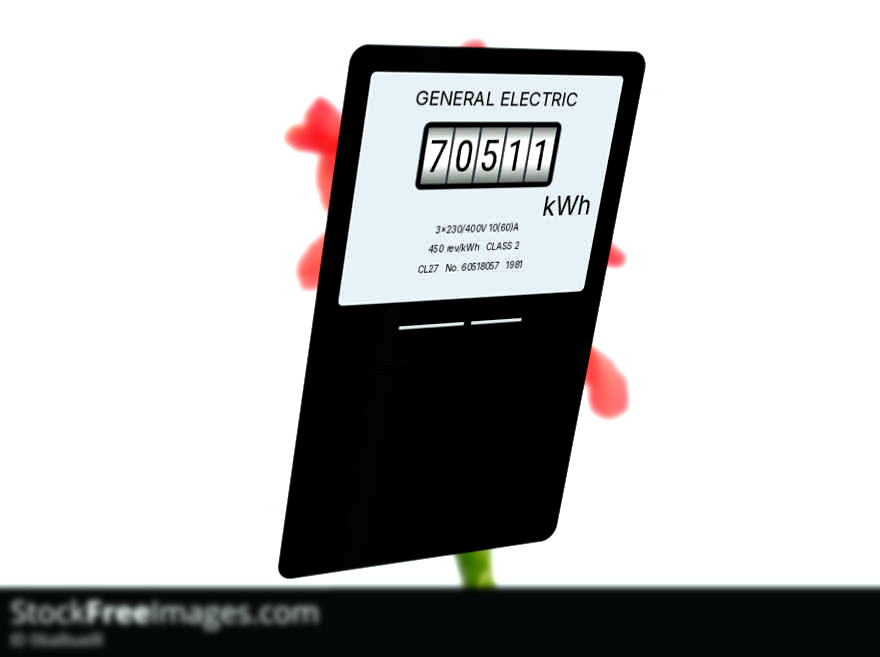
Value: 70511 kWh
